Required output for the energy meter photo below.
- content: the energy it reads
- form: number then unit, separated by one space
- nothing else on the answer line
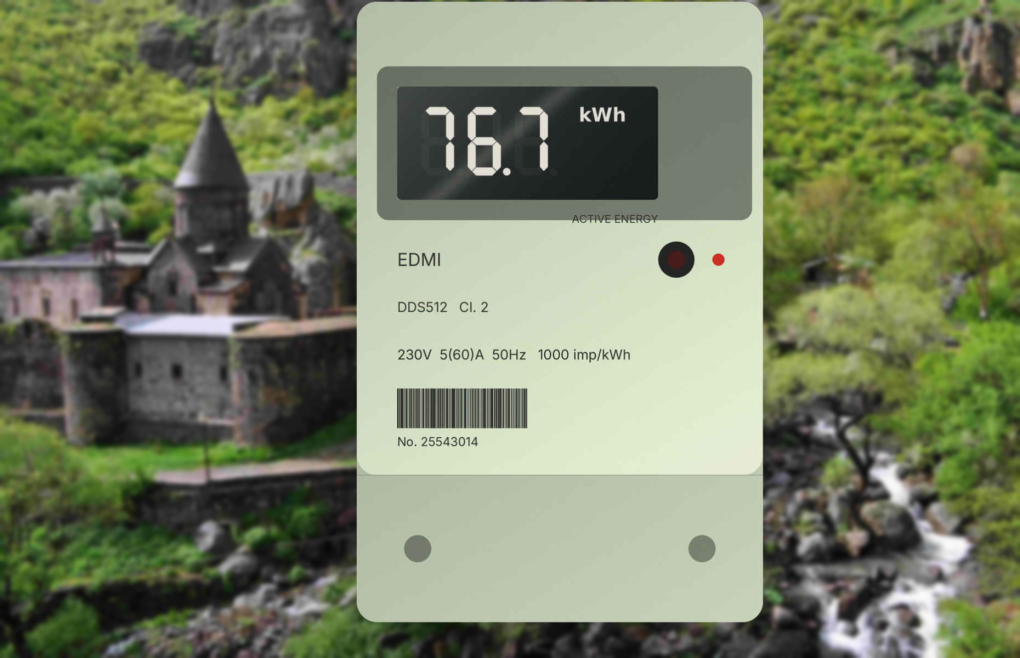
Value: 76.7 kWh
